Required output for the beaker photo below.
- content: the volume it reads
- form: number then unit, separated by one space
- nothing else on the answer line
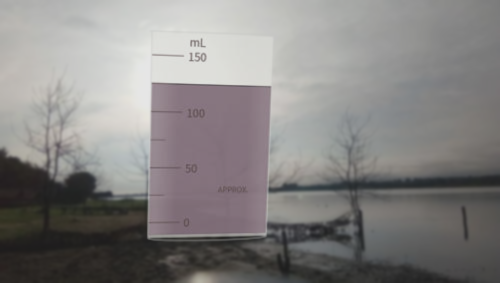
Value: 125 mL
